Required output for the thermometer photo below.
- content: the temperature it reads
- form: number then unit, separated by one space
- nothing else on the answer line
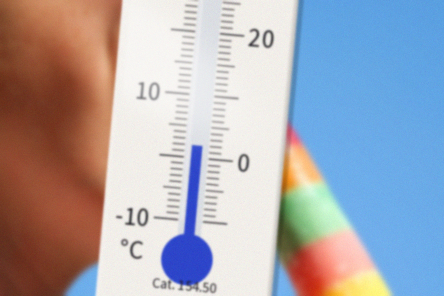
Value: 2 °C
